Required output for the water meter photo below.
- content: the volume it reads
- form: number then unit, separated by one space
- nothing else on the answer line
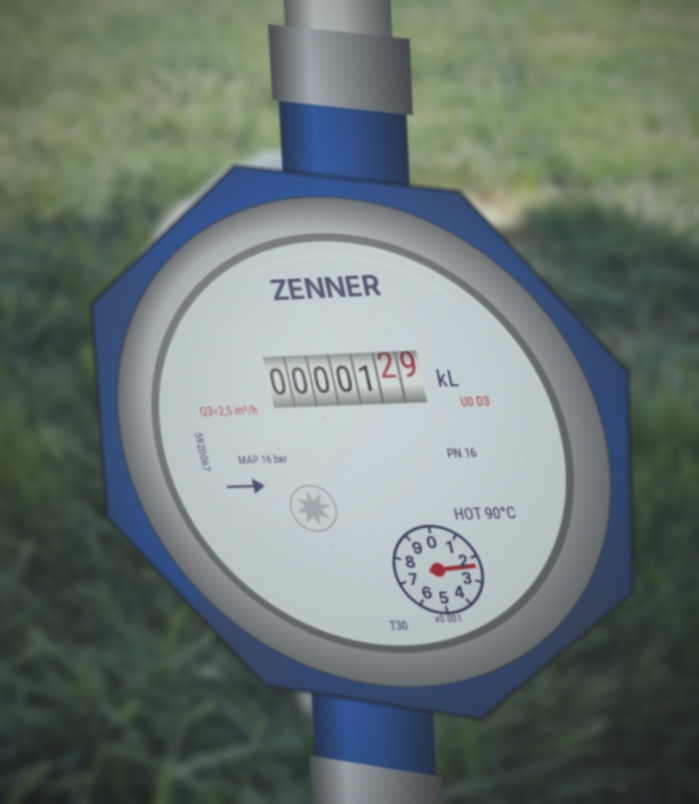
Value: 1.292 kL
